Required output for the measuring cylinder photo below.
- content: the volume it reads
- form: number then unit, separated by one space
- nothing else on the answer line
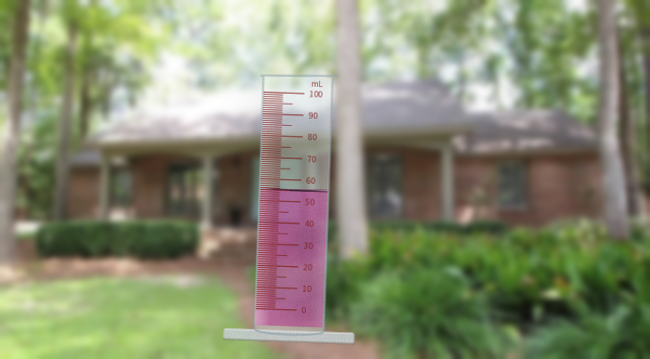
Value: 55 mL
